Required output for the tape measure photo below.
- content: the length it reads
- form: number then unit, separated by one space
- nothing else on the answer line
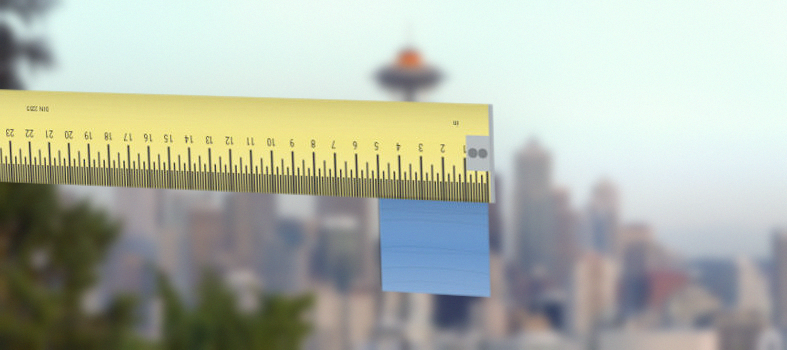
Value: 5 in
